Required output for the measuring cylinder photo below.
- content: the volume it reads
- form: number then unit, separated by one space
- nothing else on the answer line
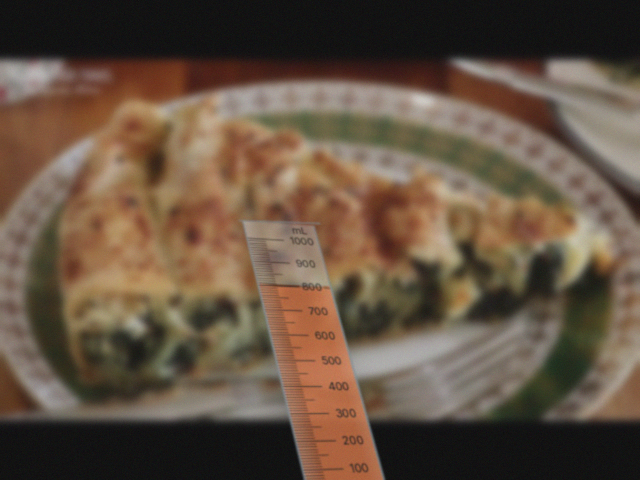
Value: 800 mL
